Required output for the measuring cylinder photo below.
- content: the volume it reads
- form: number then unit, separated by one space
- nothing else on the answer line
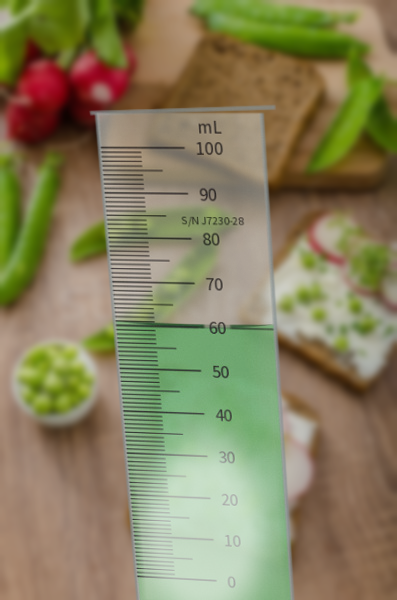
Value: 60 mL
